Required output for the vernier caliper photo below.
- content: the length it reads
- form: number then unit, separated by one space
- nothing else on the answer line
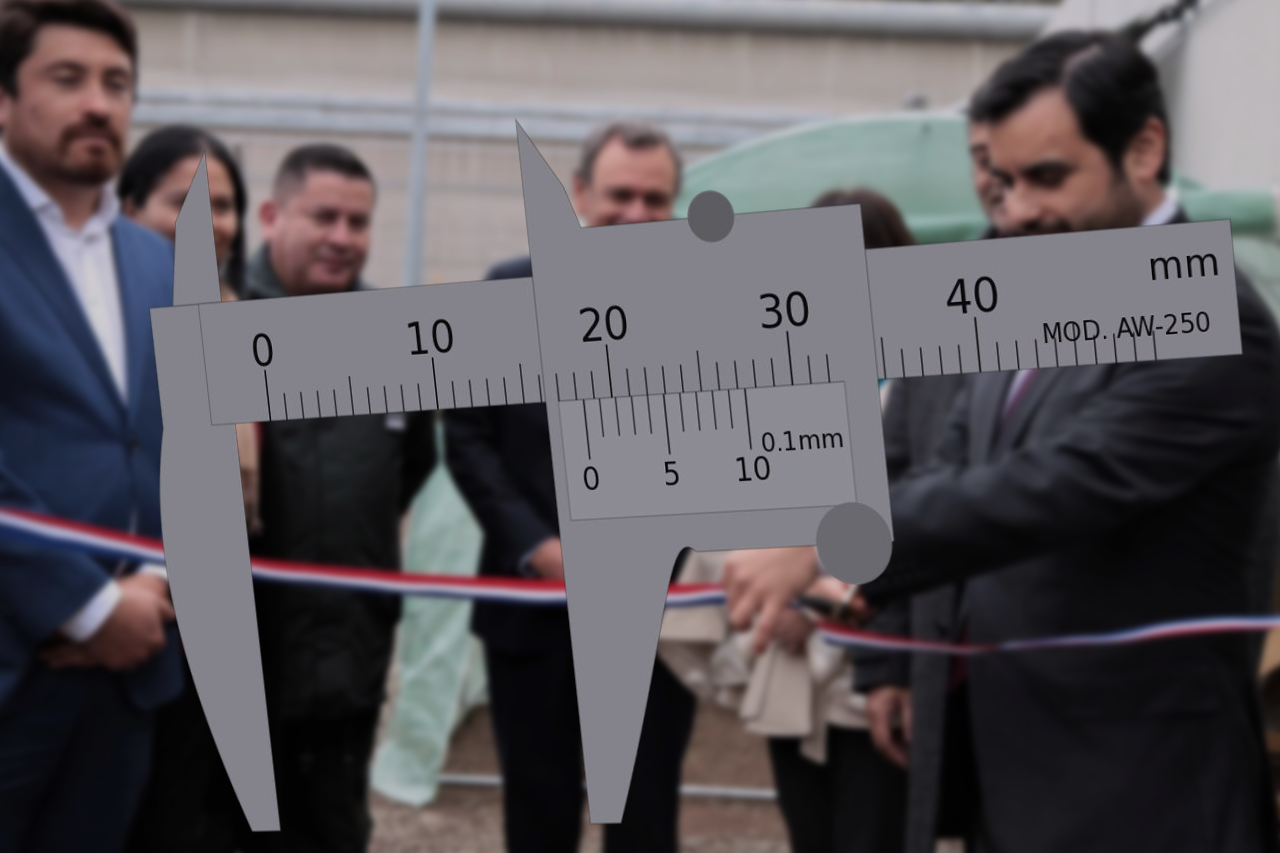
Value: 18.4 mm
